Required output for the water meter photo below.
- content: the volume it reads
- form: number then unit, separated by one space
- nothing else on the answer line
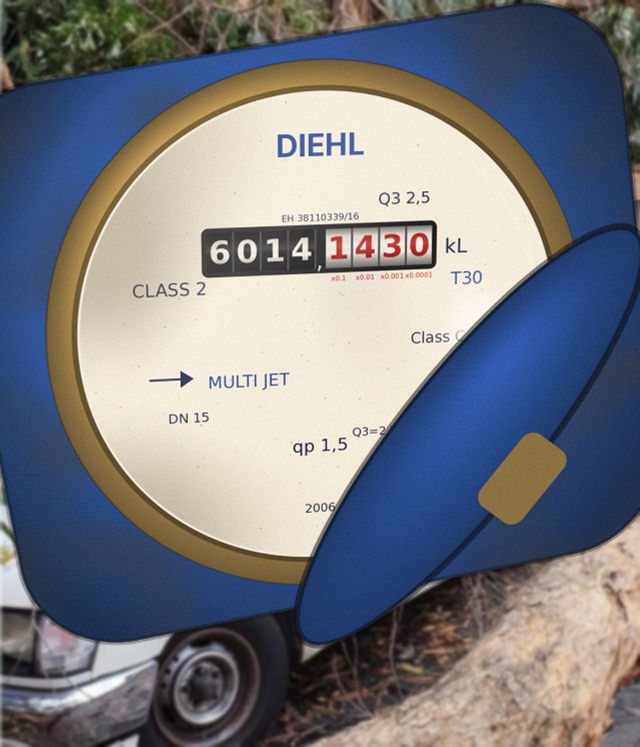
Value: 6014.1430 kL
